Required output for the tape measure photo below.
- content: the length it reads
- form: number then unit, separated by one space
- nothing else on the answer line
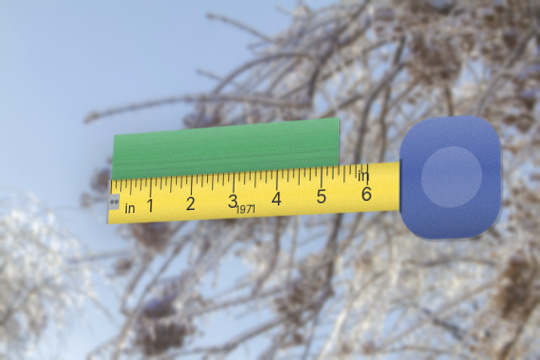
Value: 5.375 in
